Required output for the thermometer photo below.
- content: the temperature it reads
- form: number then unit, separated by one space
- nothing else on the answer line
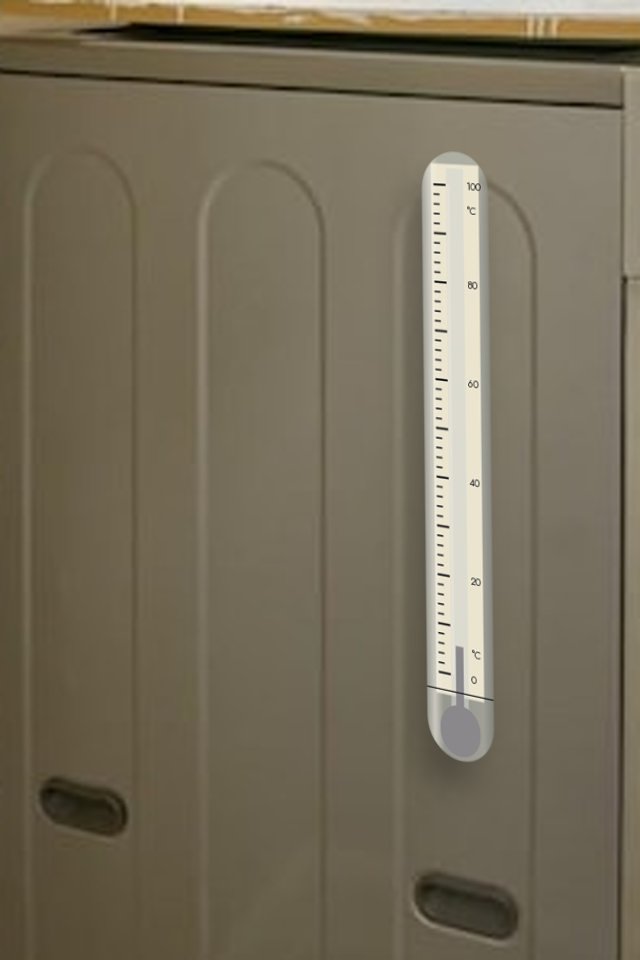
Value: 6 °C
